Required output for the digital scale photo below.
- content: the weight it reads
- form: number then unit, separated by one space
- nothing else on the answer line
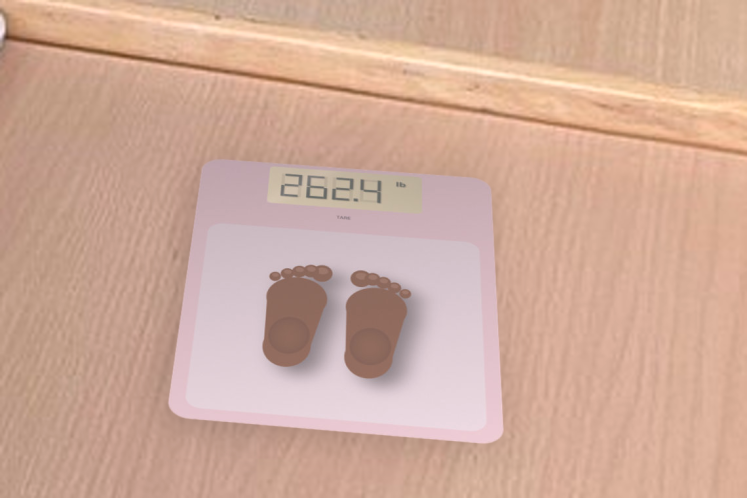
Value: 262.4 lb
